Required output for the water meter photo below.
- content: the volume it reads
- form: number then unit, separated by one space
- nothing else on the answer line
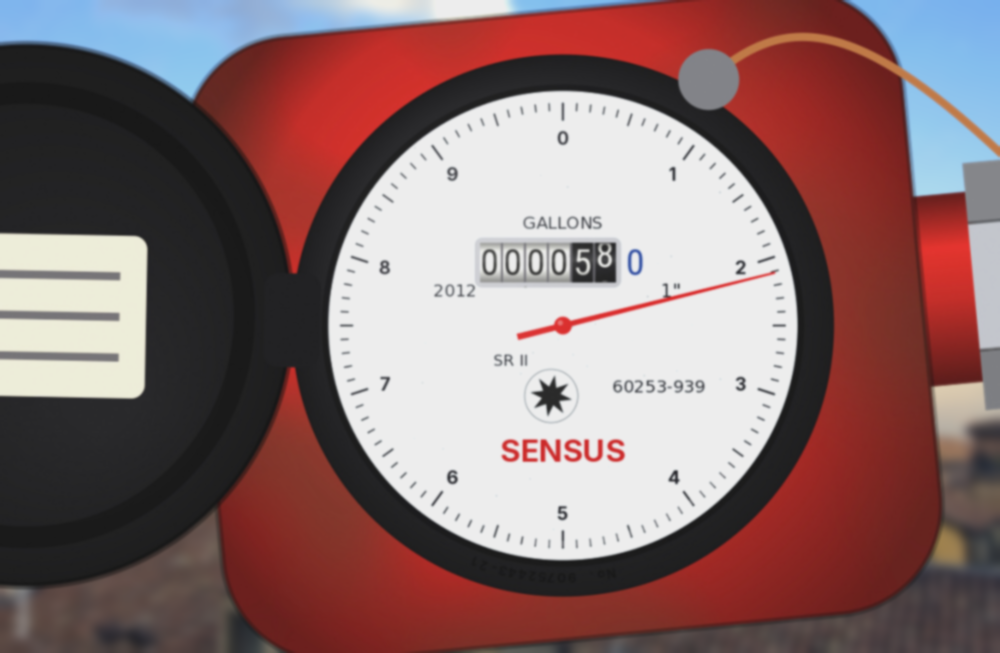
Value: 582.1 gal
